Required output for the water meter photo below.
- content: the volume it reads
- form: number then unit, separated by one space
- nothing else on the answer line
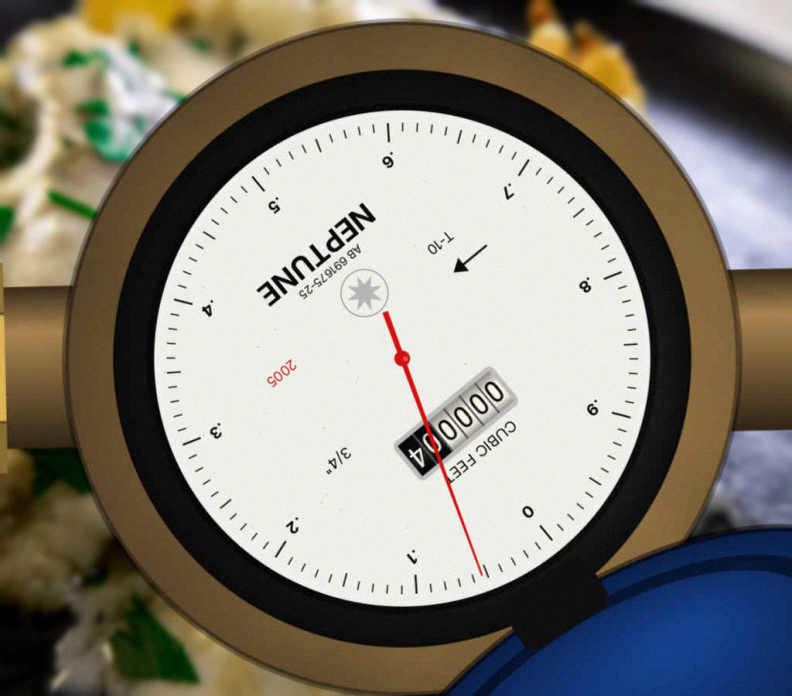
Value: 4.05 ft³
